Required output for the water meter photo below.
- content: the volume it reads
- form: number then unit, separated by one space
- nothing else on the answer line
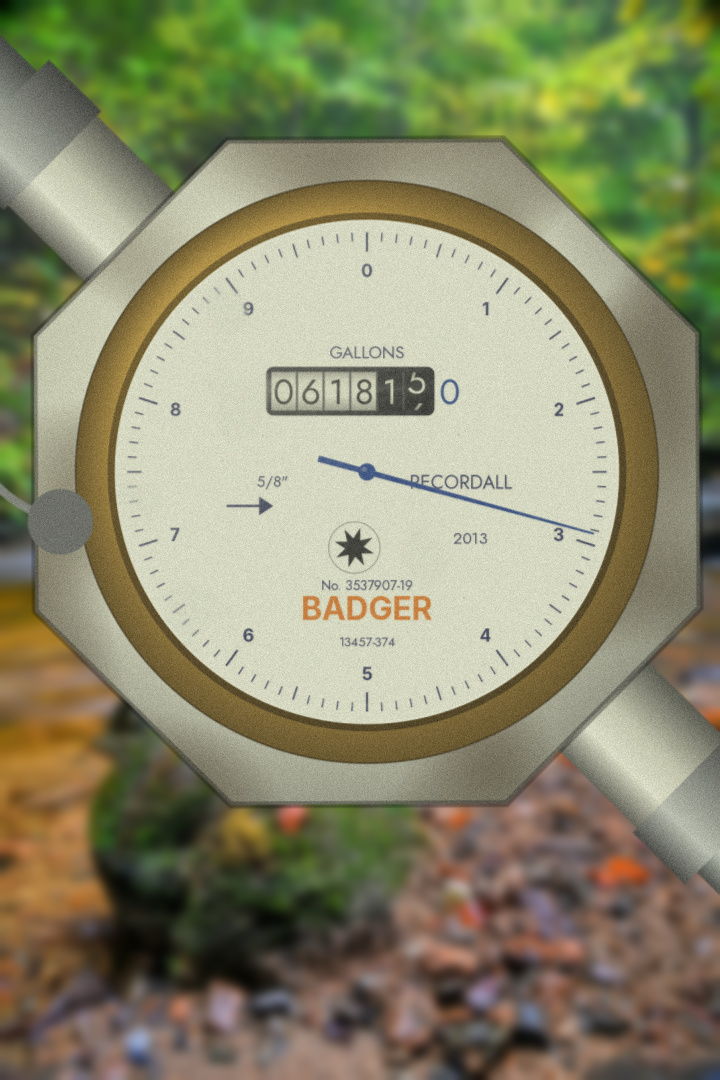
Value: 618152.9 gal
